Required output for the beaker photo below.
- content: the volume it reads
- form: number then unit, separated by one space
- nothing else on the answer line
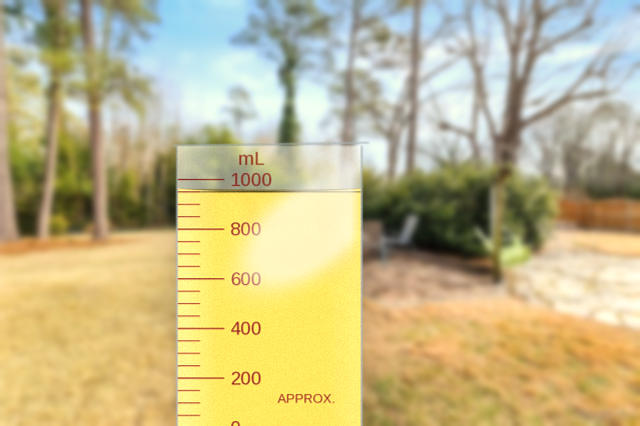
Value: 950 mL
